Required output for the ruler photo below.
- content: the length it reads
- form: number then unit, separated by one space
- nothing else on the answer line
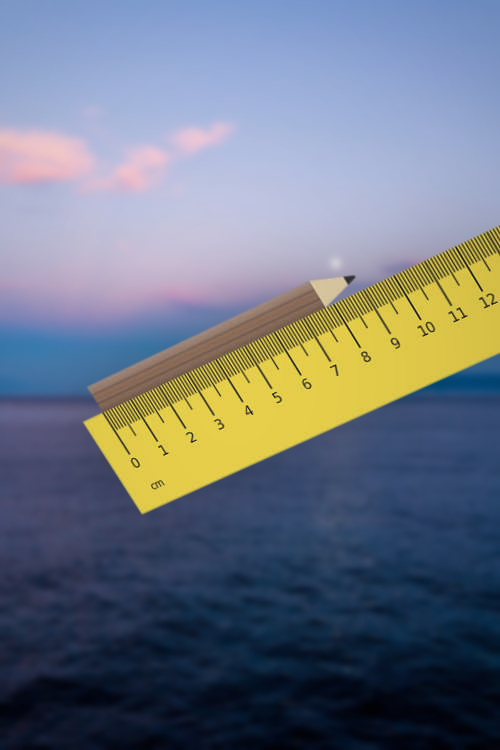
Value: 9 cm
